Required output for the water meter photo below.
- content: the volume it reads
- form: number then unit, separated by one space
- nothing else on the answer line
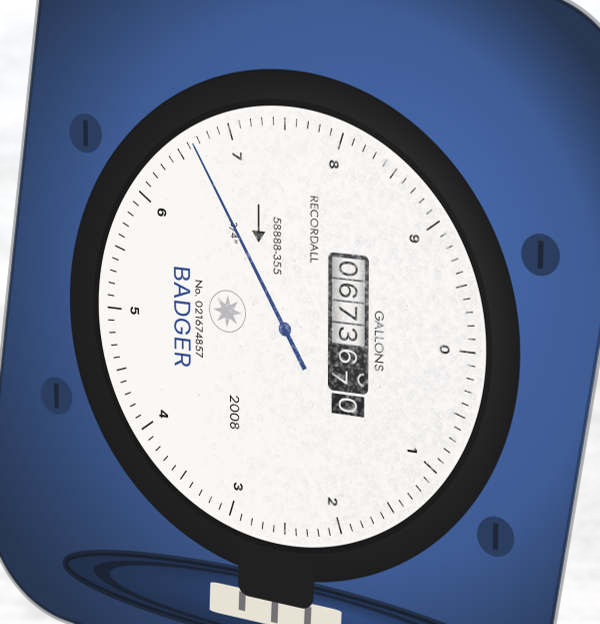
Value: 673666.6 gal
